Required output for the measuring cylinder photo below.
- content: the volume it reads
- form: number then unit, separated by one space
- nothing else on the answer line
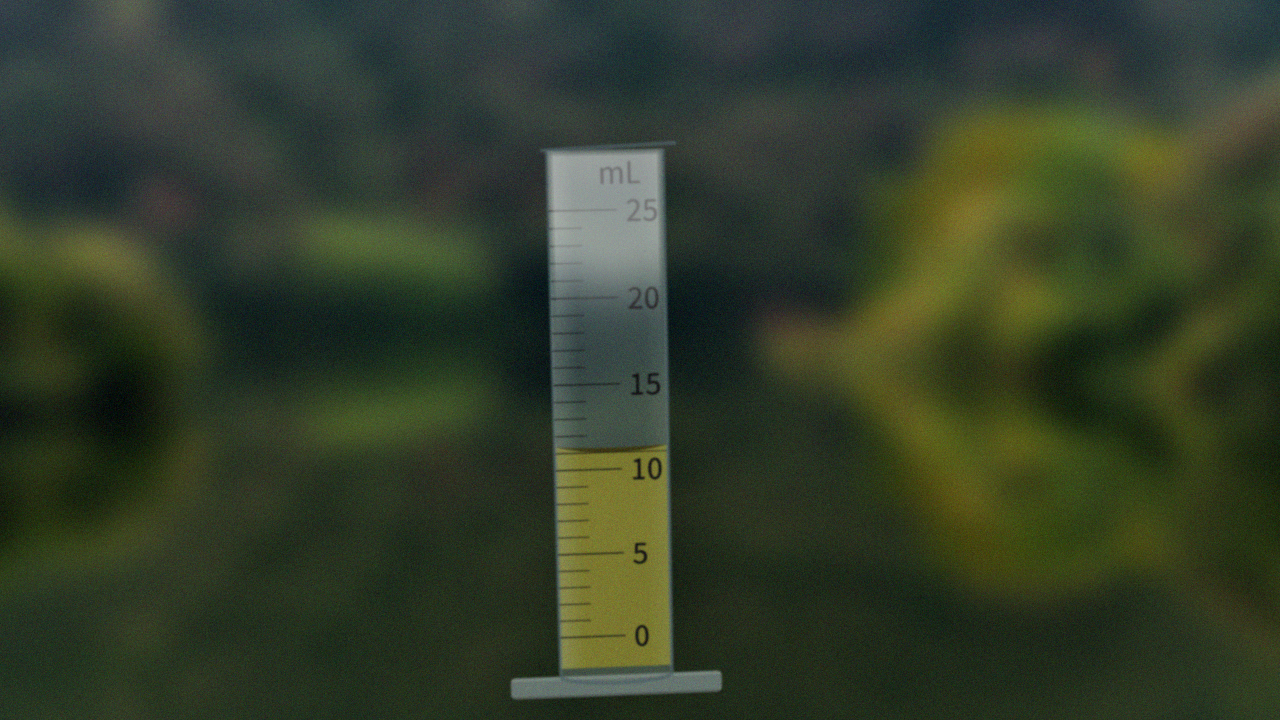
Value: 11 mL
